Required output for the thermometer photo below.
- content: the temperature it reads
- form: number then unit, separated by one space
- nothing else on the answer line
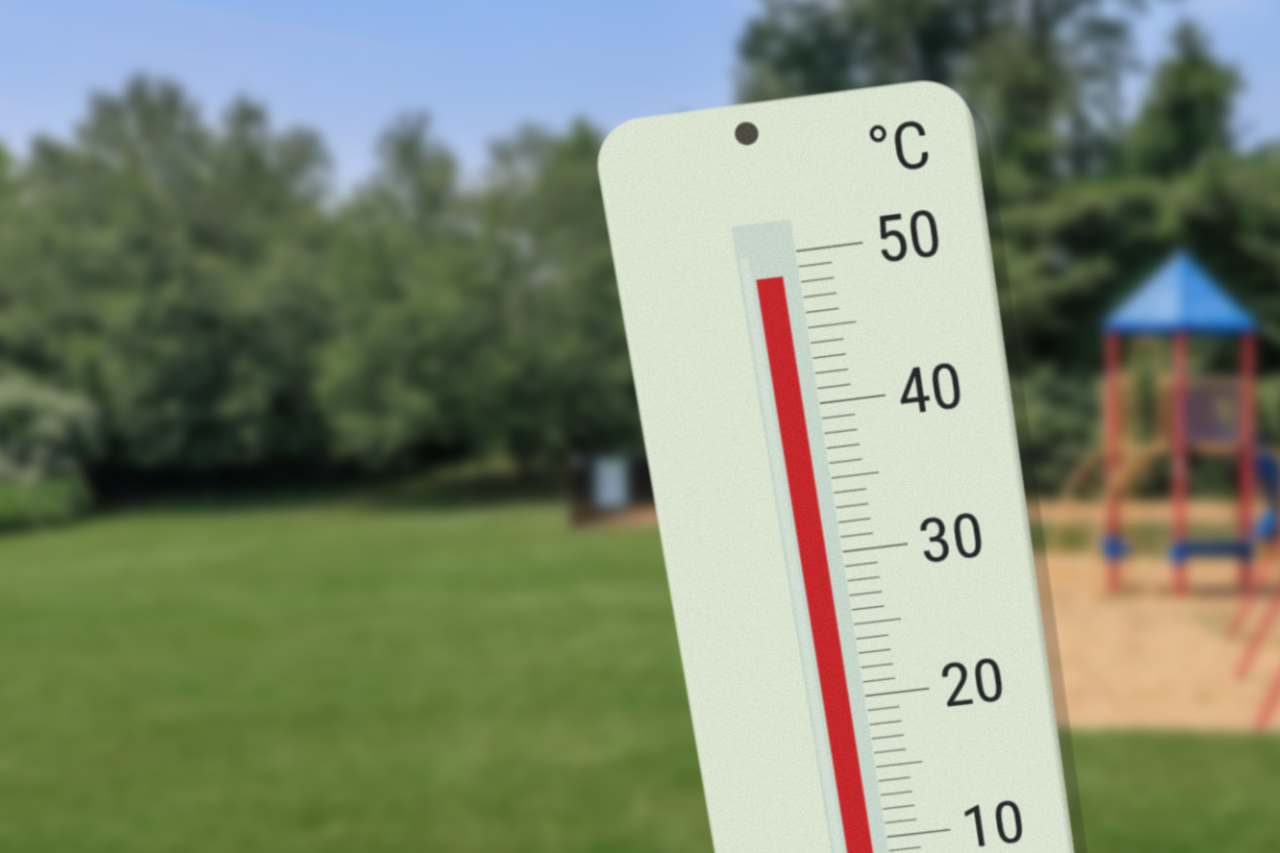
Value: 48.5 °C
